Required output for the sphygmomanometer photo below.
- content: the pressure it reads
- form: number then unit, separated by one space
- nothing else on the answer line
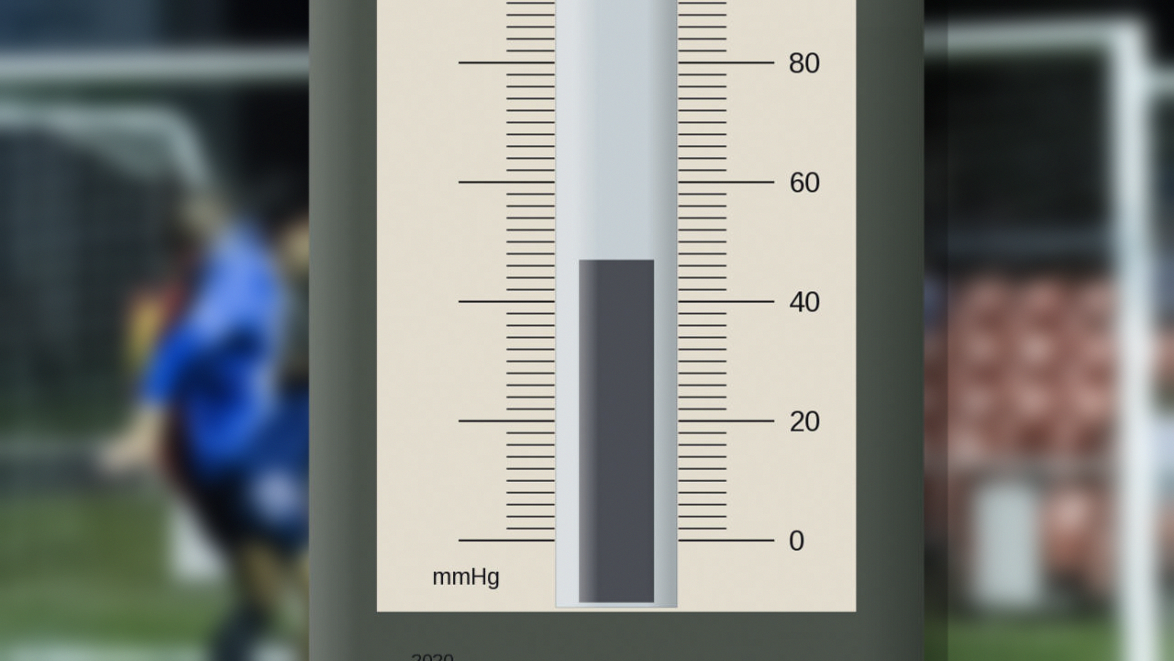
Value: 47 mmHg
